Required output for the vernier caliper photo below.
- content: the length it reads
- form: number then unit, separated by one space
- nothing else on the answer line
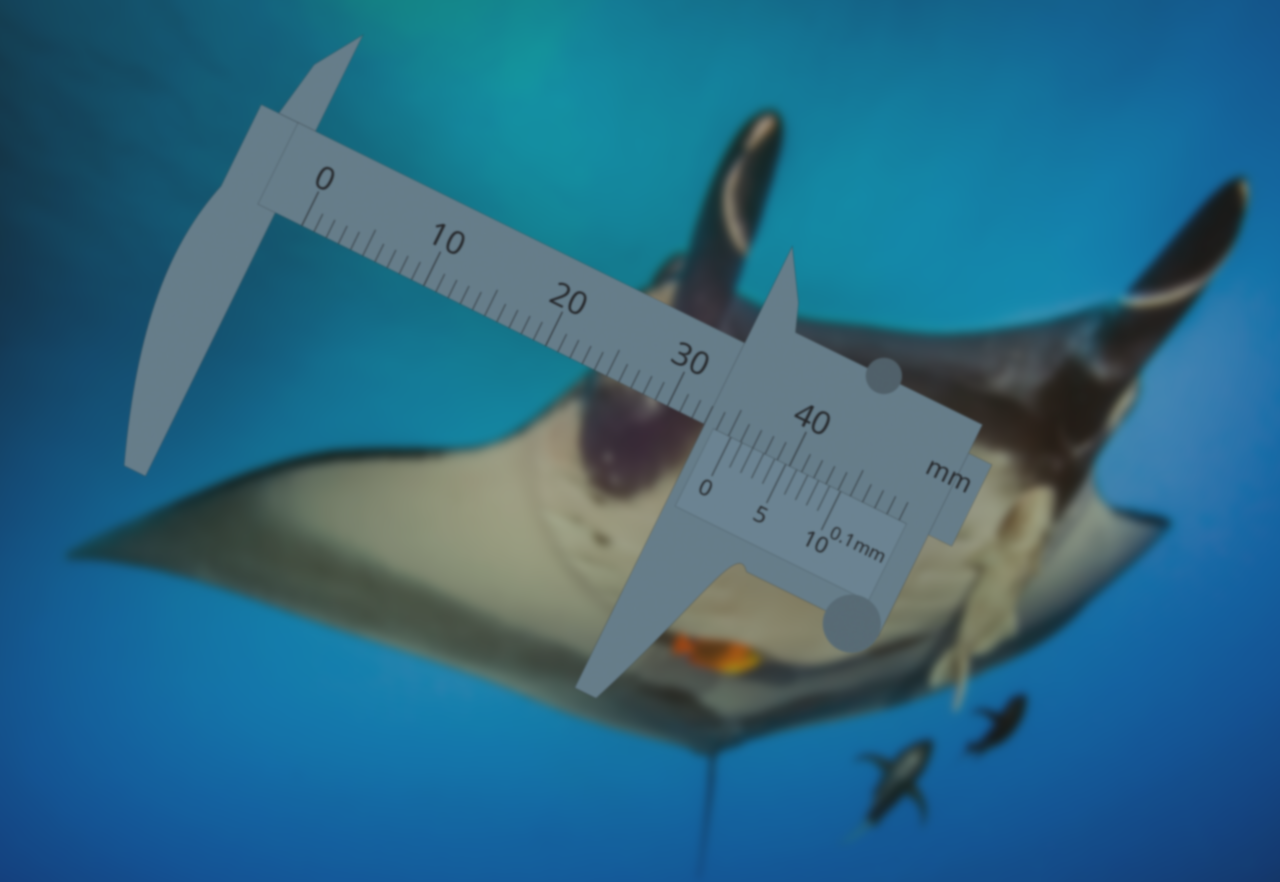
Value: 35.2 mm
